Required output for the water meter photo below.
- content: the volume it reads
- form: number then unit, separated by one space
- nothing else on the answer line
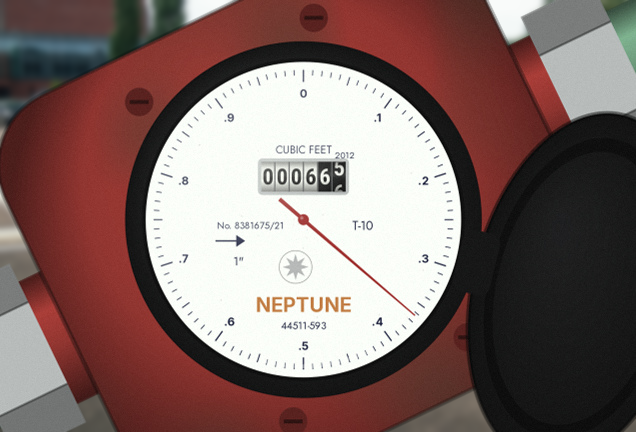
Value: 665.36 ft³
